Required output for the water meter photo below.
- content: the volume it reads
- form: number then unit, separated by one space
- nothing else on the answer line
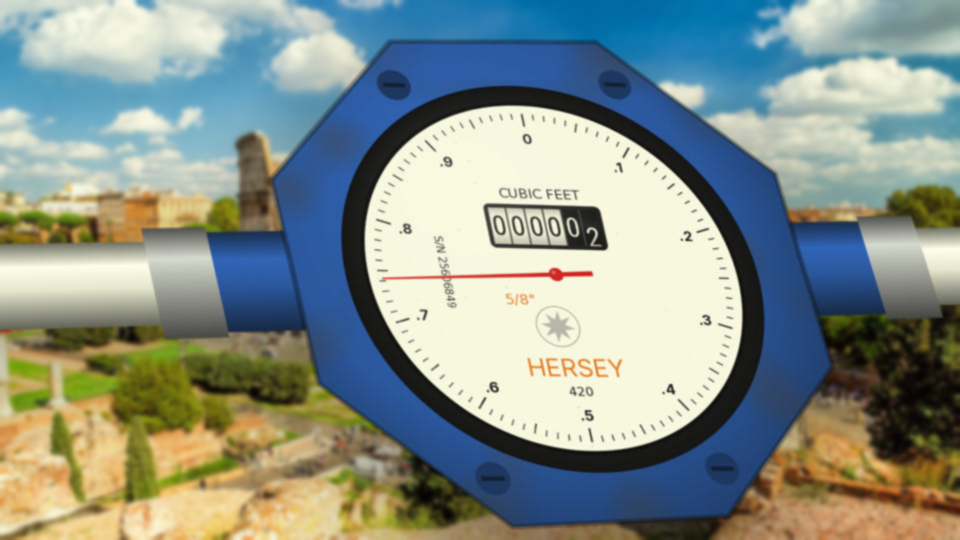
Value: 1.74 ft³
